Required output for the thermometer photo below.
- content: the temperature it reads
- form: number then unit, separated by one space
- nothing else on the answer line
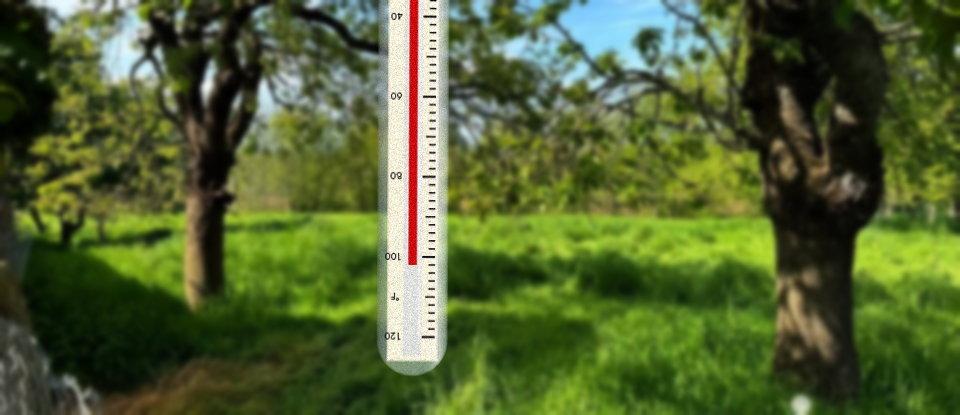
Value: 102 °F
